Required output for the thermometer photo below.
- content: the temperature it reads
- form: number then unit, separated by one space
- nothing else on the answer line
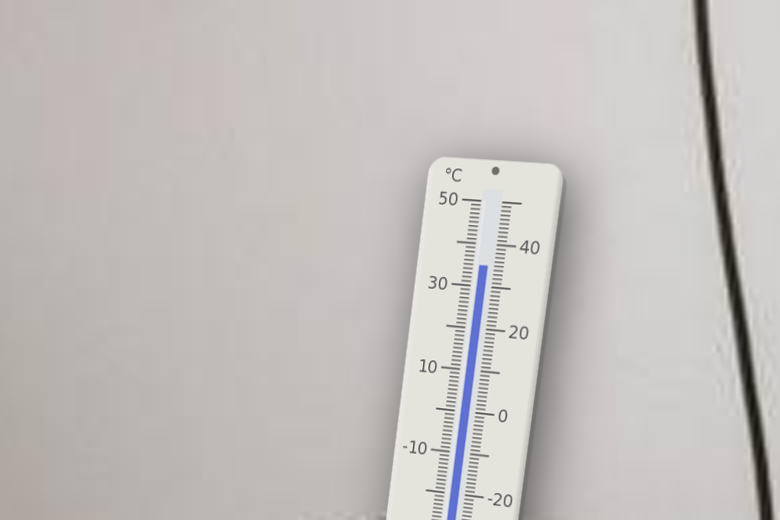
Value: 35 °C
